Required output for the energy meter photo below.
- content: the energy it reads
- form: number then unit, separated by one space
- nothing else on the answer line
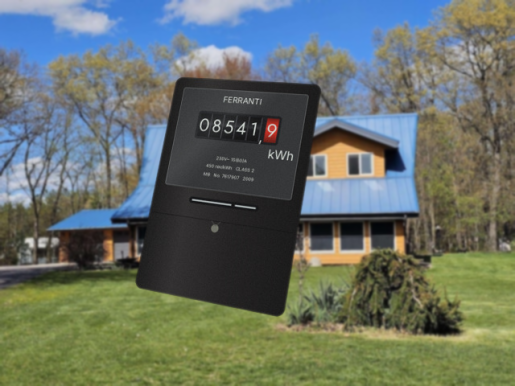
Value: 8541.9 kWh
